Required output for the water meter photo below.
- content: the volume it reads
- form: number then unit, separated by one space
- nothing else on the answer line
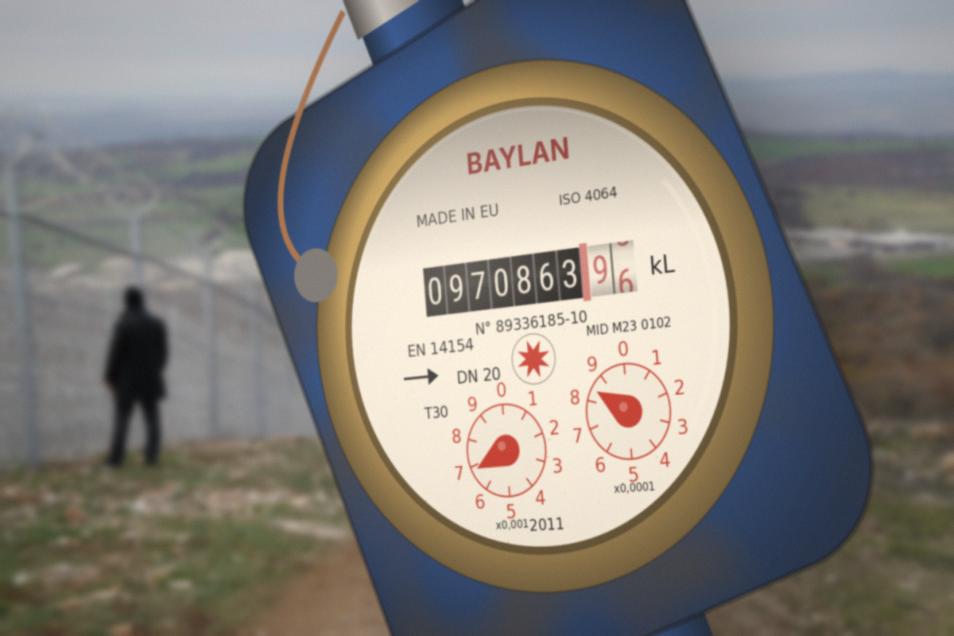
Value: 970863.9568 kL
